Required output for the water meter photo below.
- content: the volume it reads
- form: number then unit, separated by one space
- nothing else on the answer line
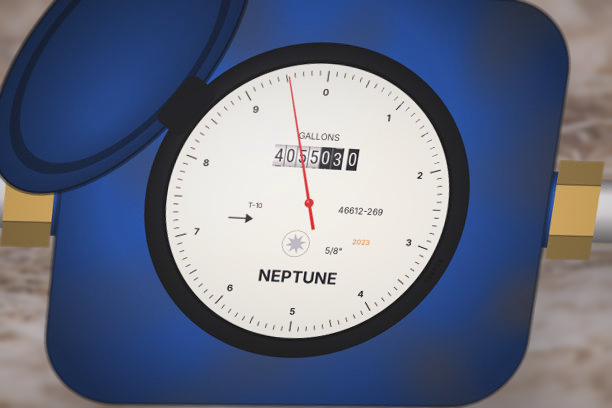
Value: 4055029.5 gal
